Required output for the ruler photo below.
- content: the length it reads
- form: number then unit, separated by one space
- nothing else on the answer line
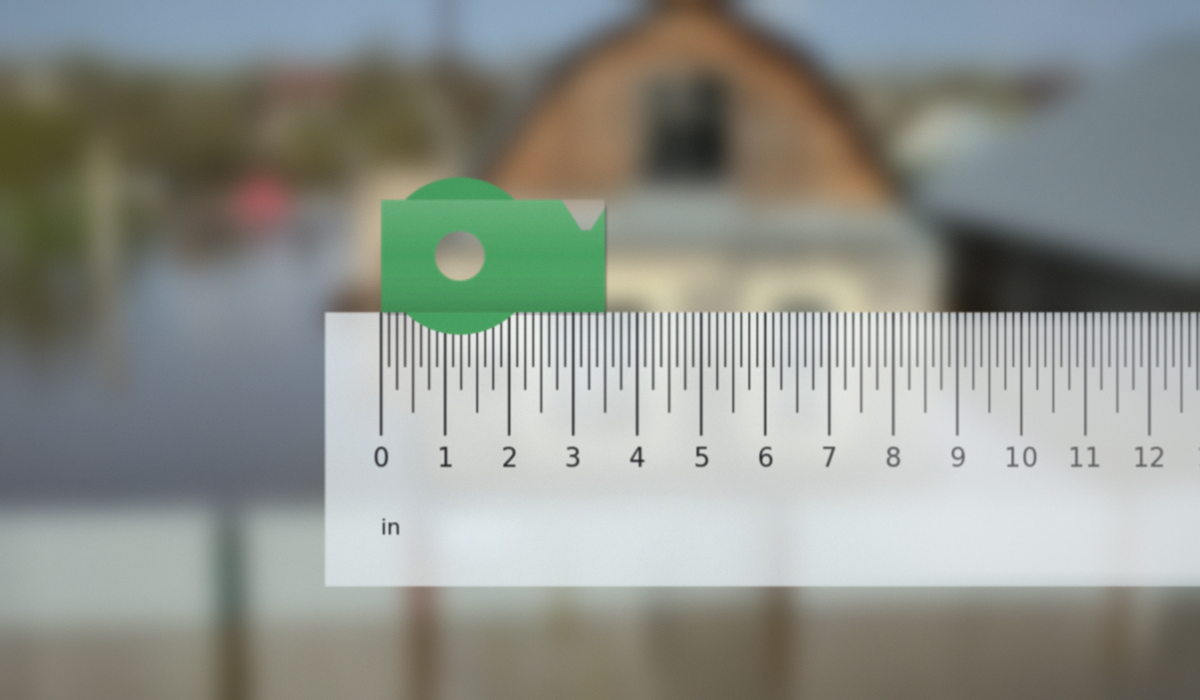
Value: 3.5 in
